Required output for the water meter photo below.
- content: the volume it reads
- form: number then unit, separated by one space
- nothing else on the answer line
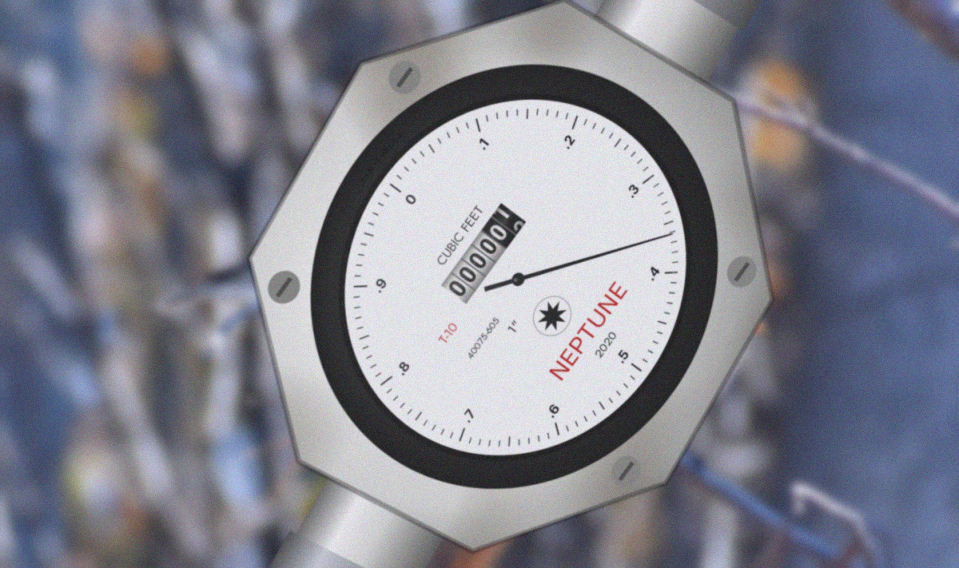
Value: 1.36 ft³
